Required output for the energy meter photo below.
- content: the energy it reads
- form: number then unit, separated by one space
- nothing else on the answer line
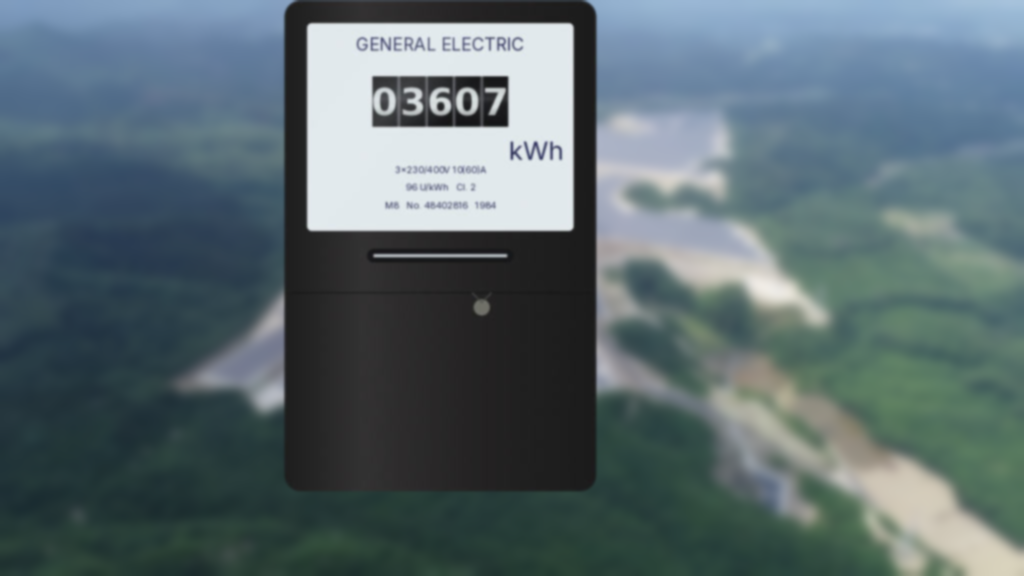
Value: 3607 kWh
